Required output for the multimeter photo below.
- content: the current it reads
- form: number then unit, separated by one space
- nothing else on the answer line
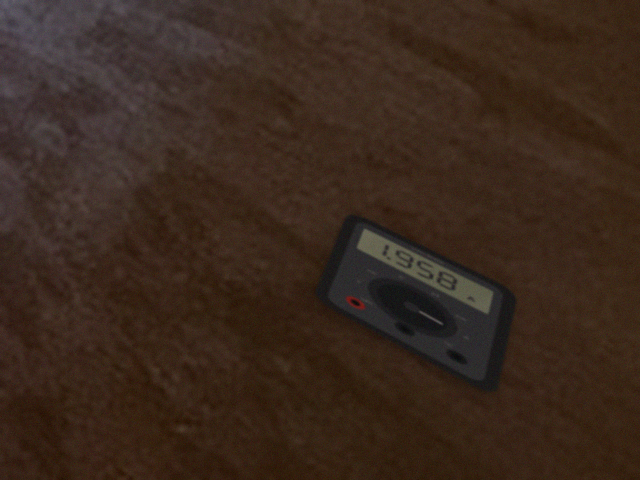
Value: 1.958 A
